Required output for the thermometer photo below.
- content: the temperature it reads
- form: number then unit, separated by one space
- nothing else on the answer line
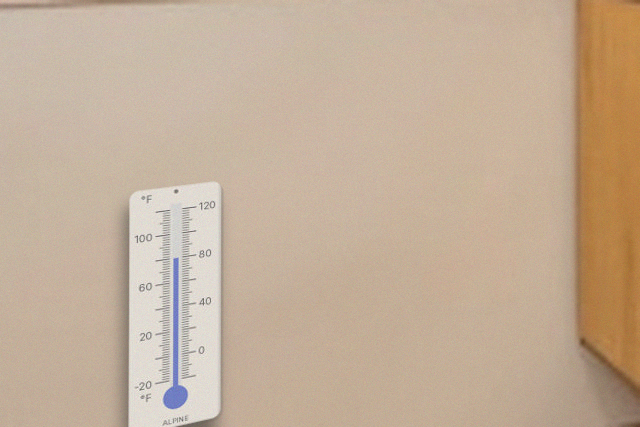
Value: 80 °F
